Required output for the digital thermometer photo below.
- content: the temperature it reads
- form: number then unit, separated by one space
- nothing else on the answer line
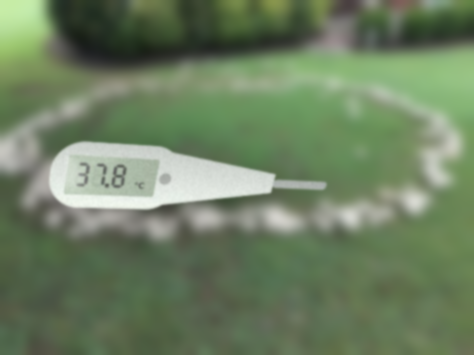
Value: 37.8 °C
